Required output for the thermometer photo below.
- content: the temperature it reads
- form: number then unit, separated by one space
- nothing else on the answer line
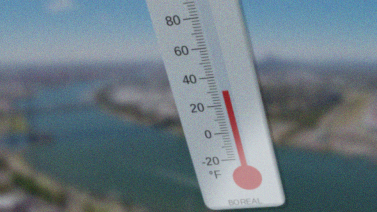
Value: 30 °F
